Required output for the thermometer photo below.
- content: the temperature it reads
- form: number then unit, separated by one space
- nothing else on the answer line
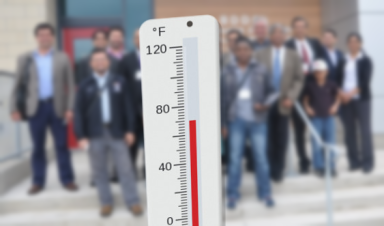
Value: 70 °F
